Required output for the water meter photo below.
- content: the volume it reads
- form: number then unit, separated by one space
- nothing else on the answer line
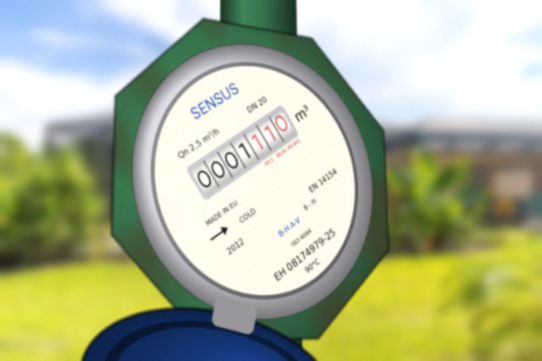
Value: 1.110 m³
